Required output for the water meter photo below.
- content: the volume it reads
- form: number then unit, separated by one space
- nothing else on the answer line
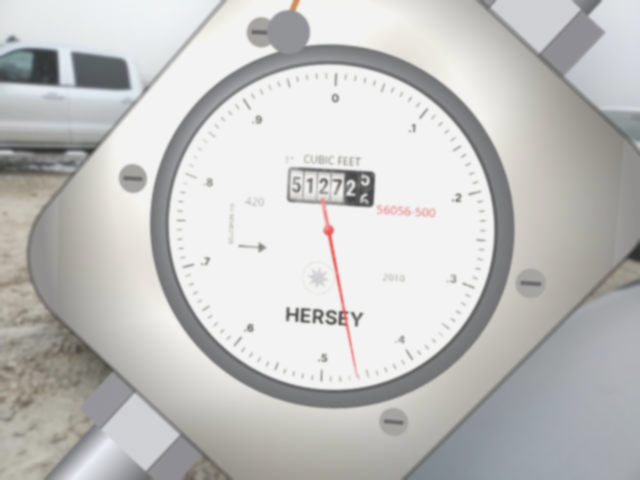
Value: 512725.46 ft³
